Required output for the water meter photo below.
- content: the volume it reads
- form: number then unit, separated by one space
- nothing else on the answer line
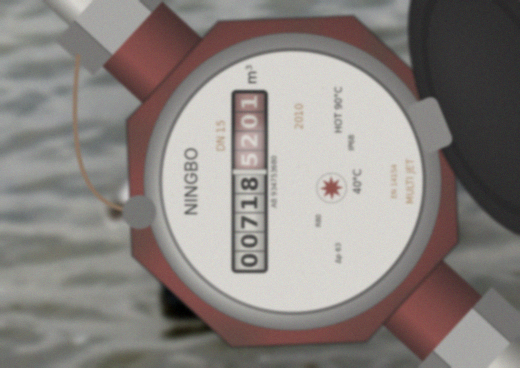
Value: 718.5201 m³
